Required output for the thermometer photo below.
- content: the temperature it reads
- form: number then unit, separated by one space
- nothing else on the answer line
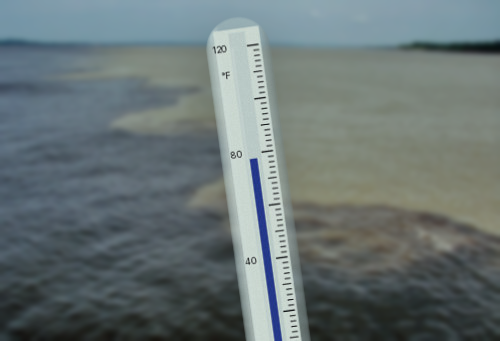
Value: 78 °F
